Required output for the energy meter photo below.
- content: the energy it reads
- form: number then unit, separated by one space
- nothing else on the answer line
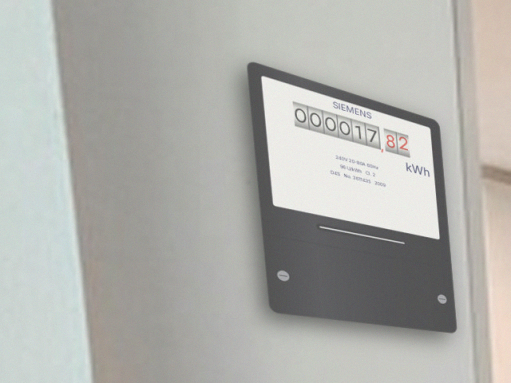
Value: 17.82 kWh
